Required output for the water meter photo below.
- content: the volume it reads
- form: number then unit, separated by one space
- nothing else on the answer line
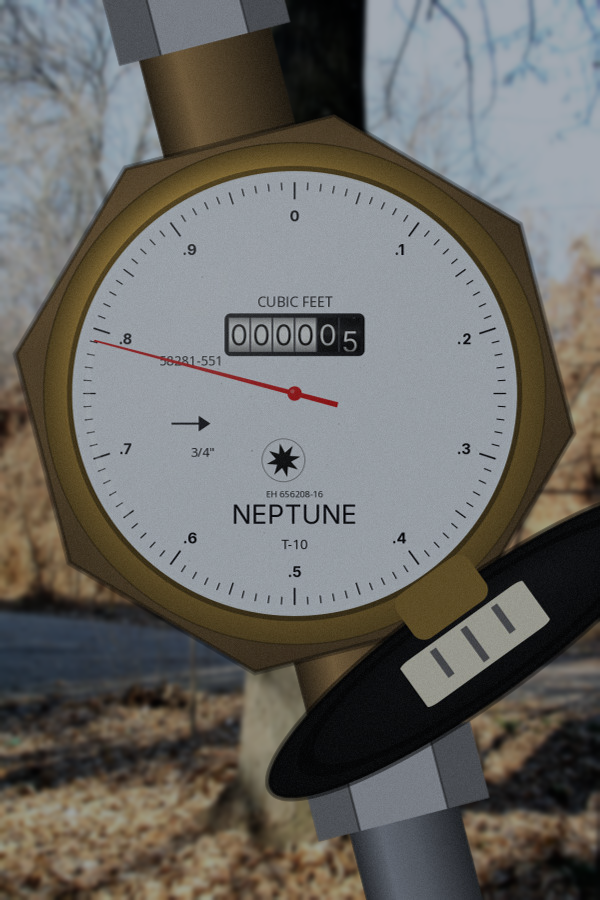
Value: 4.79 ft³
